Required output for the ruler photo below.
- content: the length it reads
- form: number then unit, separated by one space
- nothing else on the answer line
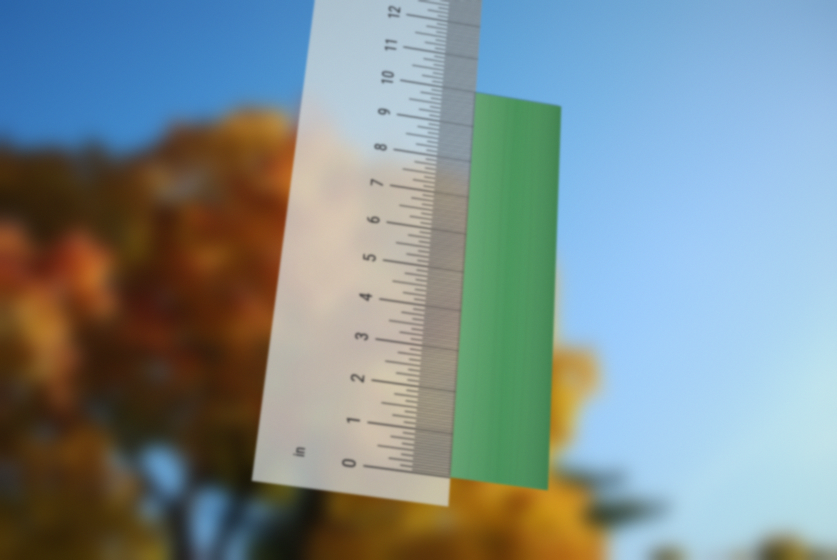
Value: 10 in
